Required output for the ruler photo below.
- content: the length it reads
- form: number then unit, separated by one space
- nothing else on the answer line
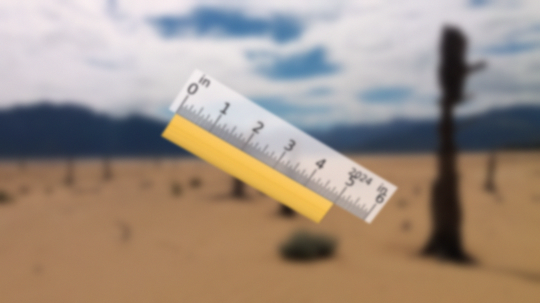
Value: 5 in
